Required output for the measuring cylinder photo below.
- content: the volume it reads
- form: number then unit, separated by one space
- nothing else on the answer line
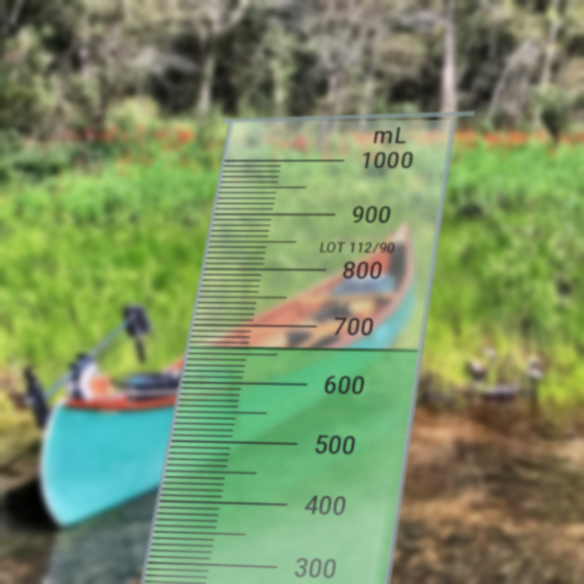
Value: 660 mL
